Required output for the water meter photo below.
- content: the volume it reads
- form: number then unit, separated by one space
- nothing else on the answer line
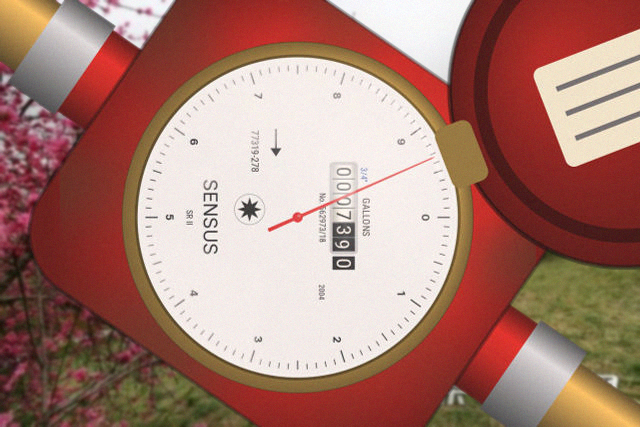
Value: 7389.3 gal
